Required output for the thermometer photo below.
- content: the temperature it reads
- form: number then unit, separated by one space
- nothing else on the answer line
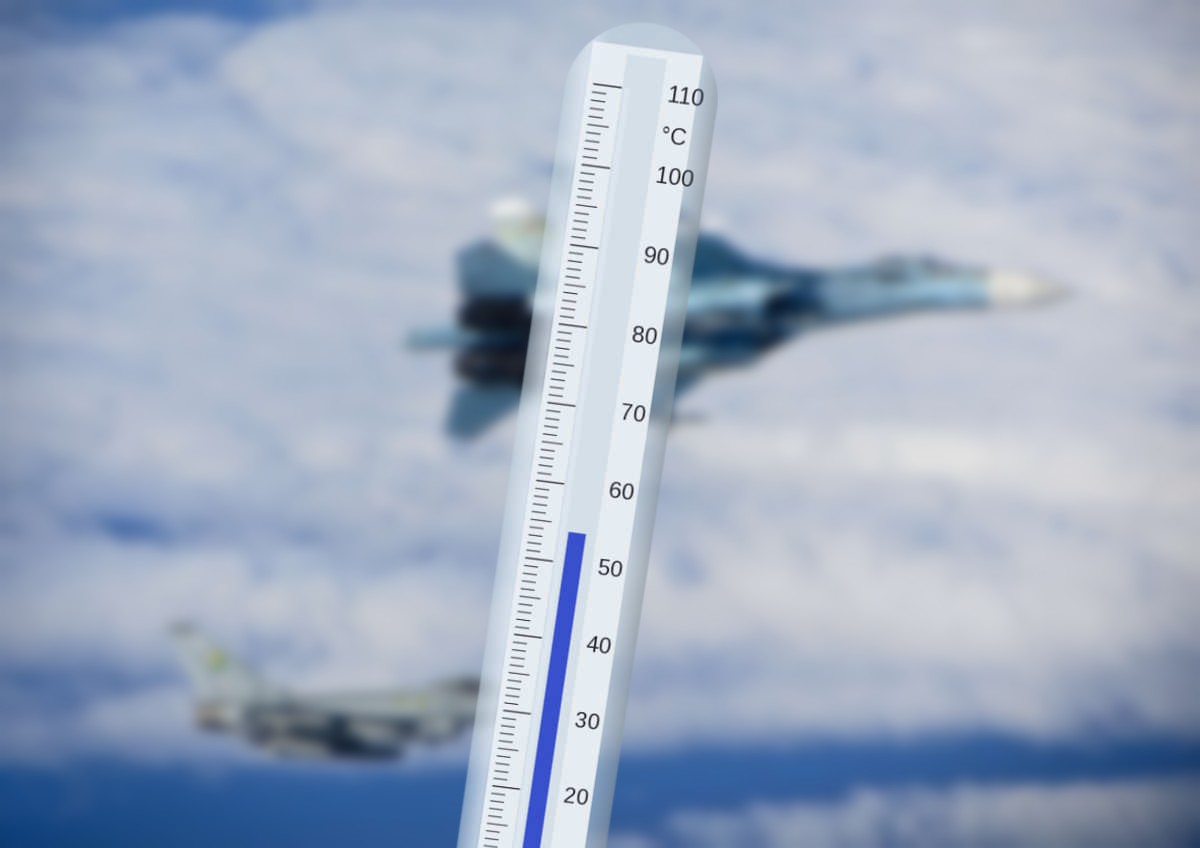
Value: 54 °C
